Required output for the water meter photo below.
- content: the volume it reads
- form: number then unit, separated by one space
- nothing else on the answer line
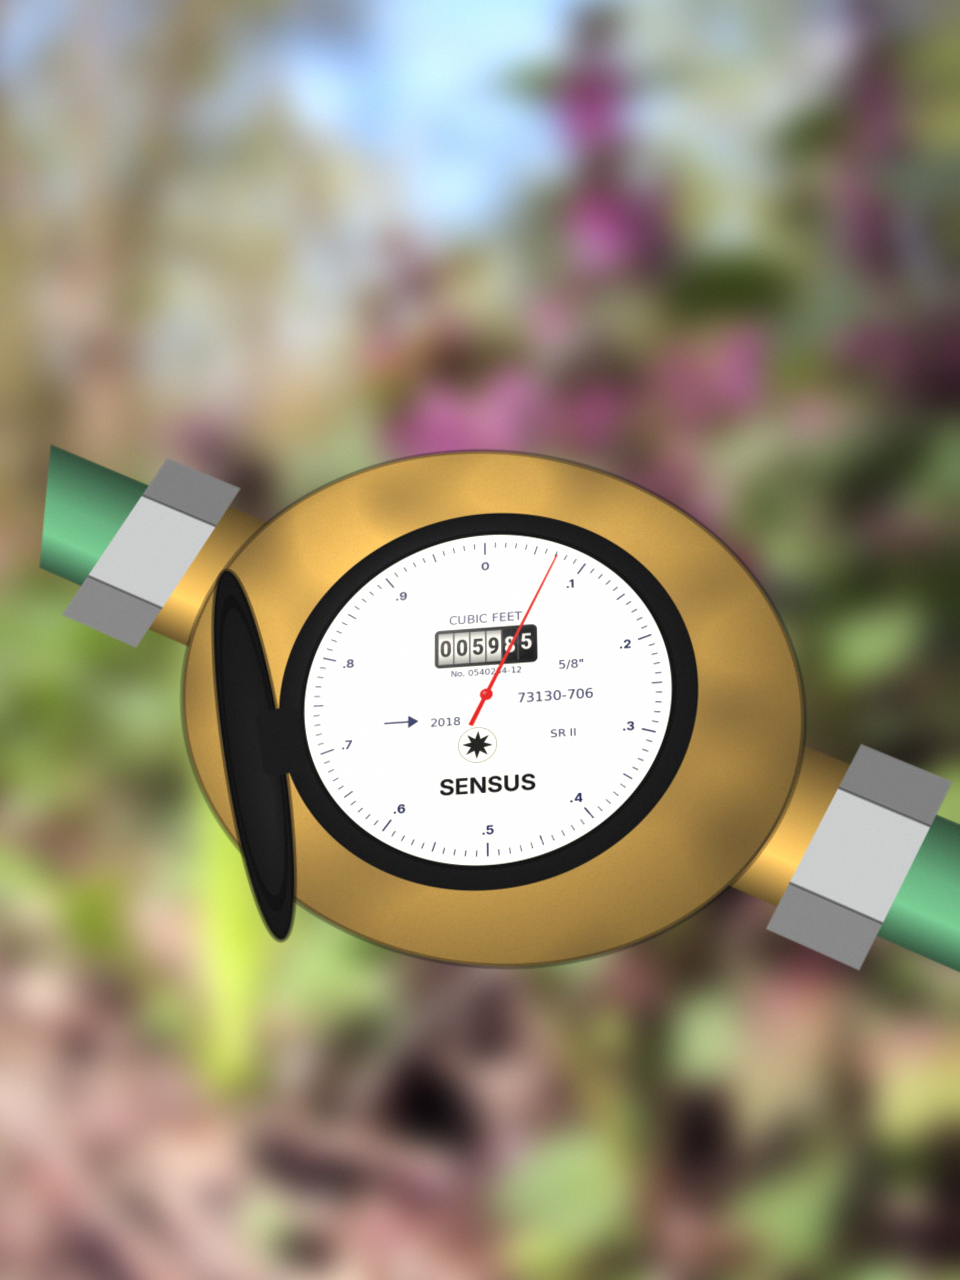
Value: 5985.07 ft³
